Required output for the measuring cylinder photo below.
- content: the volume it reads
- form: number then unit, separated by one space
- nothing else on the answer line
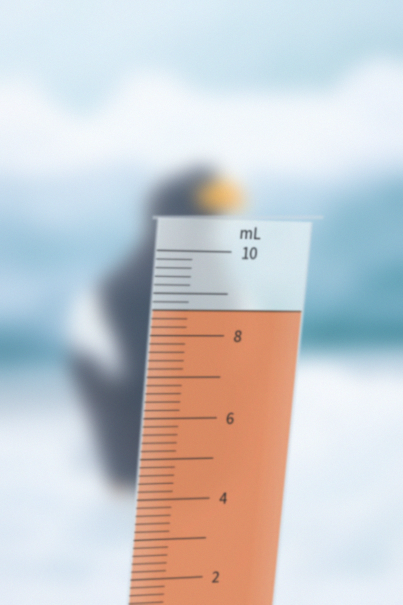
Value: 8.6 mL
